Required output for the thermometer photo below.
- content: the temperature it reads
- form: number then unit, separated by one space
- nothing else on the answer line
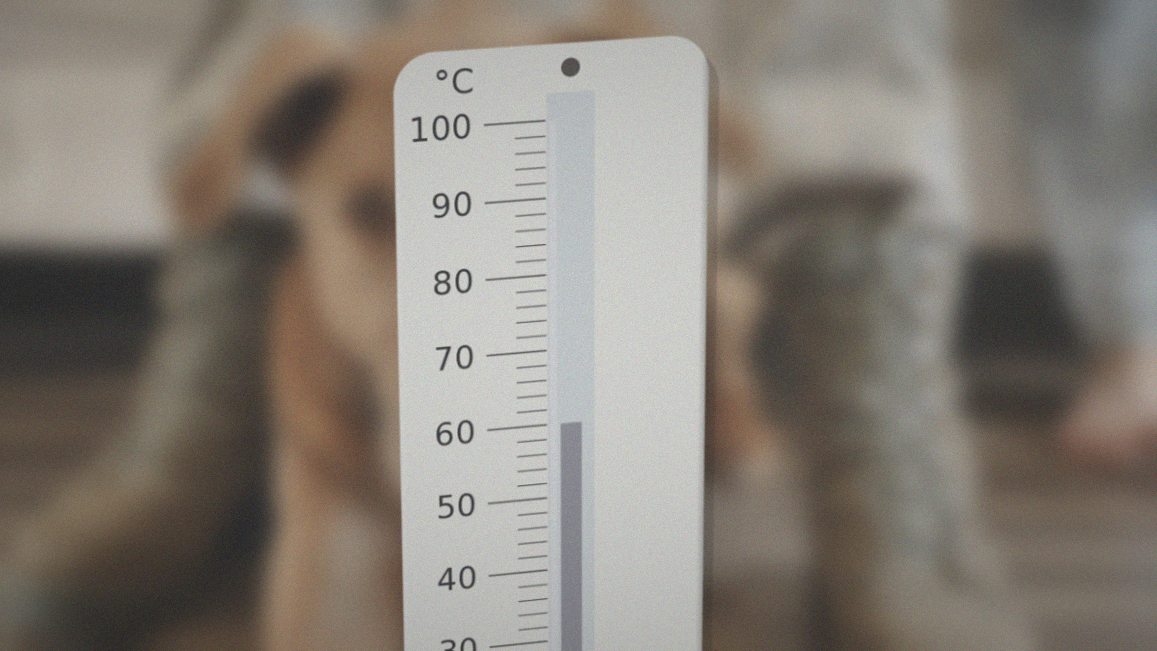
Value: 60 °C
